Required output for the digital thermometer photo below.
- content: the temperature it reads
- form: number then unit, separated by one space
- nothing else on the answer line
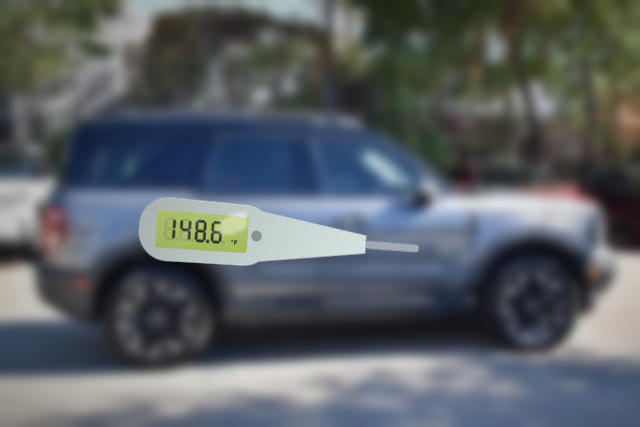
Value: 148.6 °F
